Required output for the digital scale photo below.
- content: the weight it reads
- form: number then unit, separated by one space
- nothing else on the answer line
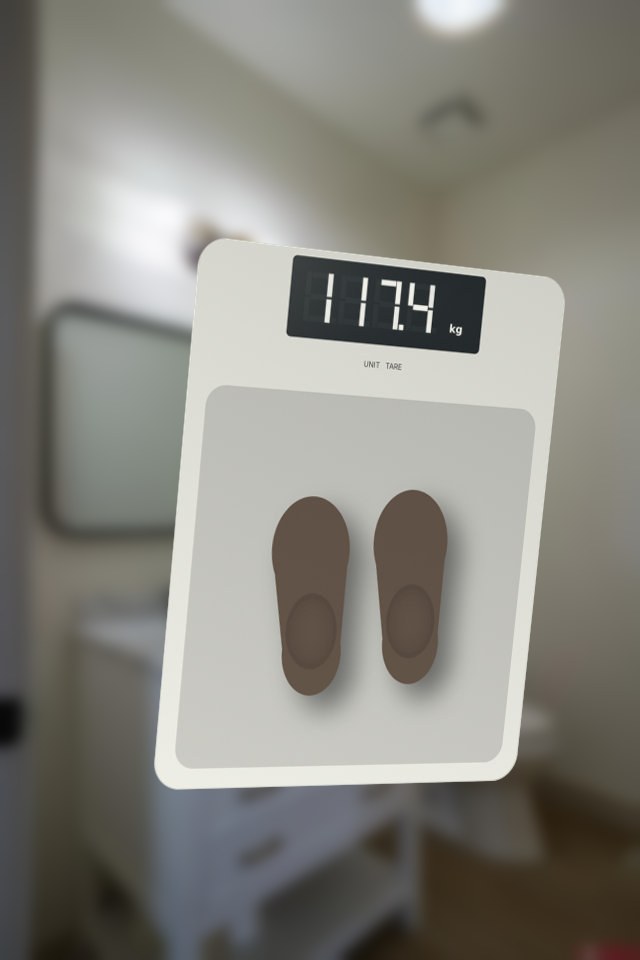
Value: 117.4 kg
